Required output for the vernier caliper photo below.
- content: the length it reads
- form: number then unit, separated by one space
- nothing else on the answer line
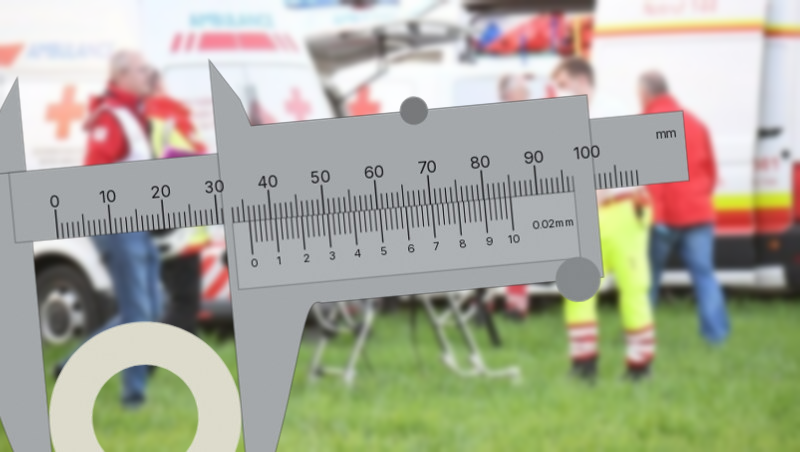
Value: 36.0 mm
